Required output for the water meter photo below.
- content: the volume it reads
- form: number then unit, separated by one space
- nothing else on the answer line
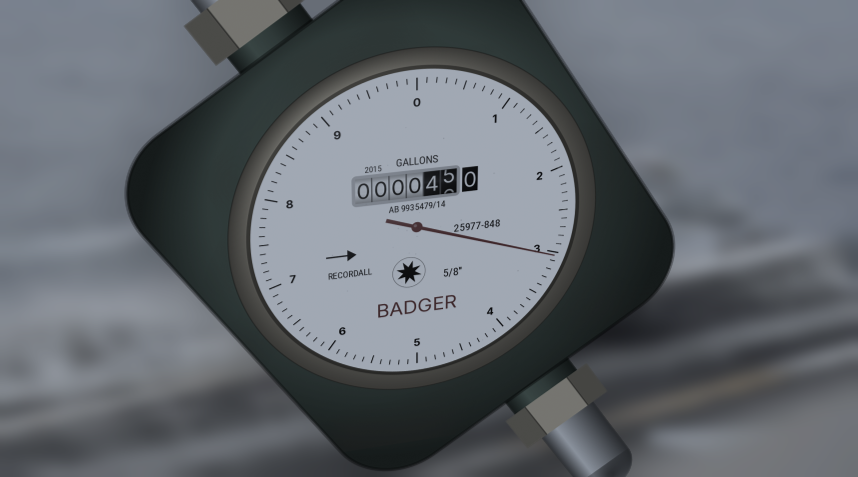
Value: 453.0 gal
